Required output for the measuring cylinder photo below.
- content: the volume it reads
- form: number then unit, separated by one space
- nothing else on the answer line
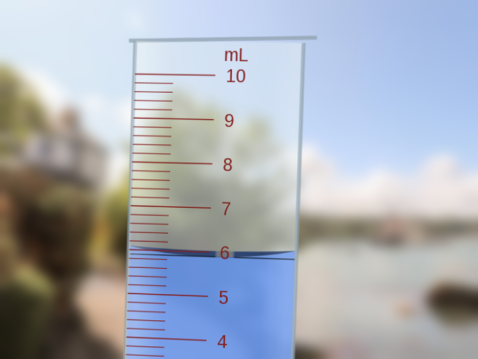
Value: 5.9 mL
